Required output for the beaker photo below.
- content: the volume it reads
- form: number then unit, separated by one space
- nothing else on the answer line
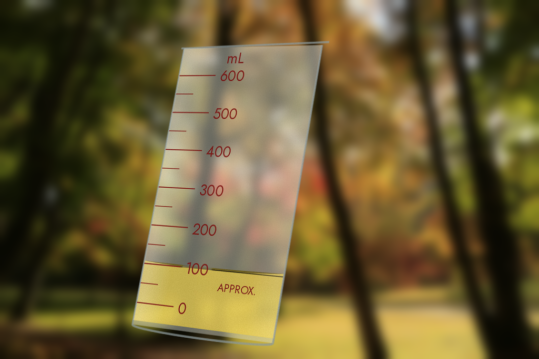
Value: 100 mL
